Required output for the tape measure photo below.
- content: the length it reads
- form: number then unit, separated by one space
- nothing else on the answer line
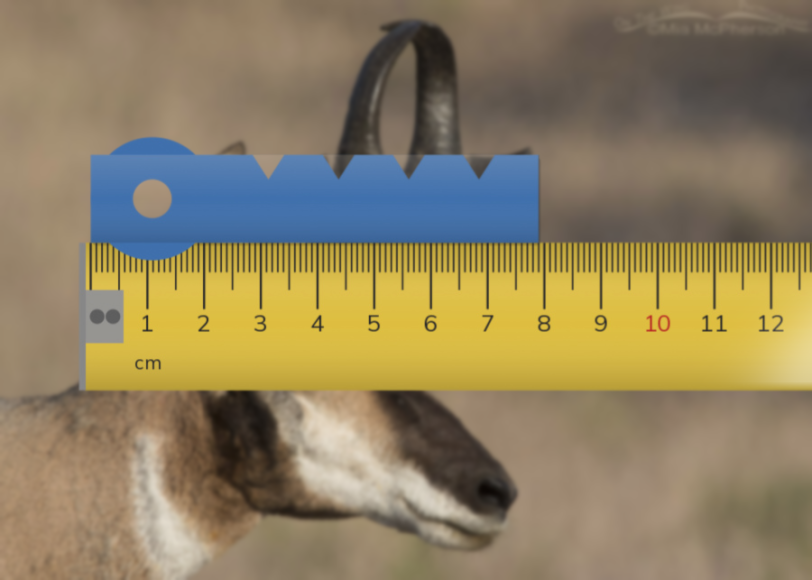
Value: 7.9 cm
